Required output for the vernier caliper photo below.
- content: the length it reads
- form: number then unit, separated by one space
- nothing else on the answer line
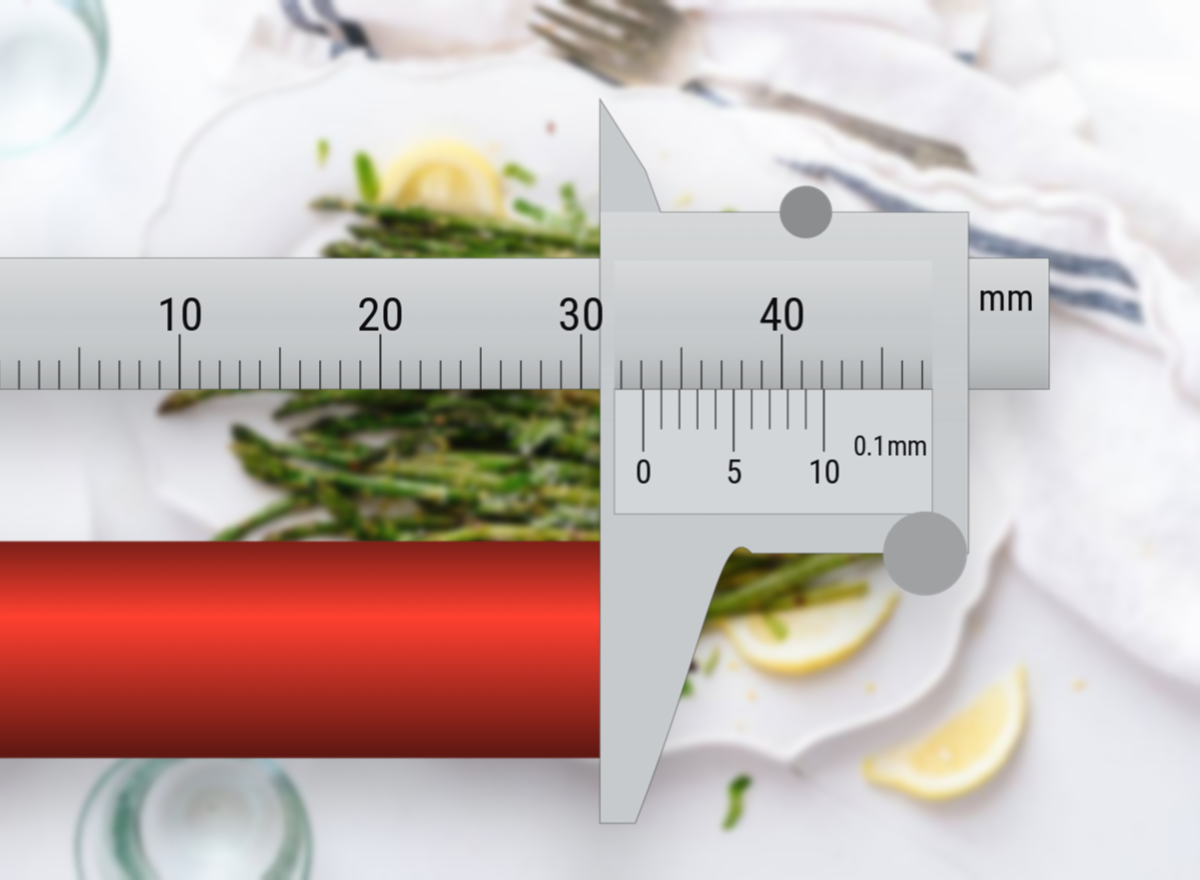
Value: 33.1 mm
